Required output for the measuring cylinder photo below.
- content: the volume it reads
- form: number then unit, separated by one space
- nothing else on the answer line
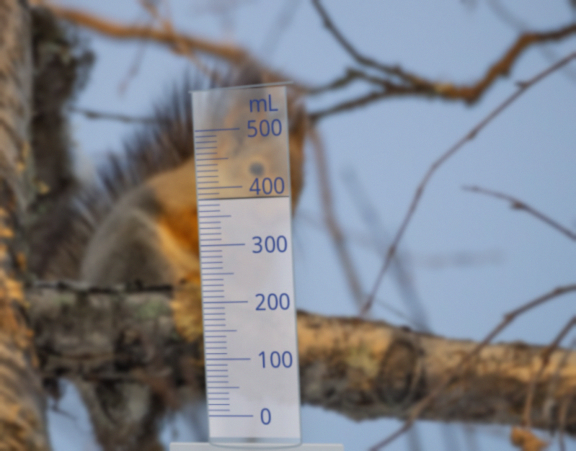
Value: 380 mL
